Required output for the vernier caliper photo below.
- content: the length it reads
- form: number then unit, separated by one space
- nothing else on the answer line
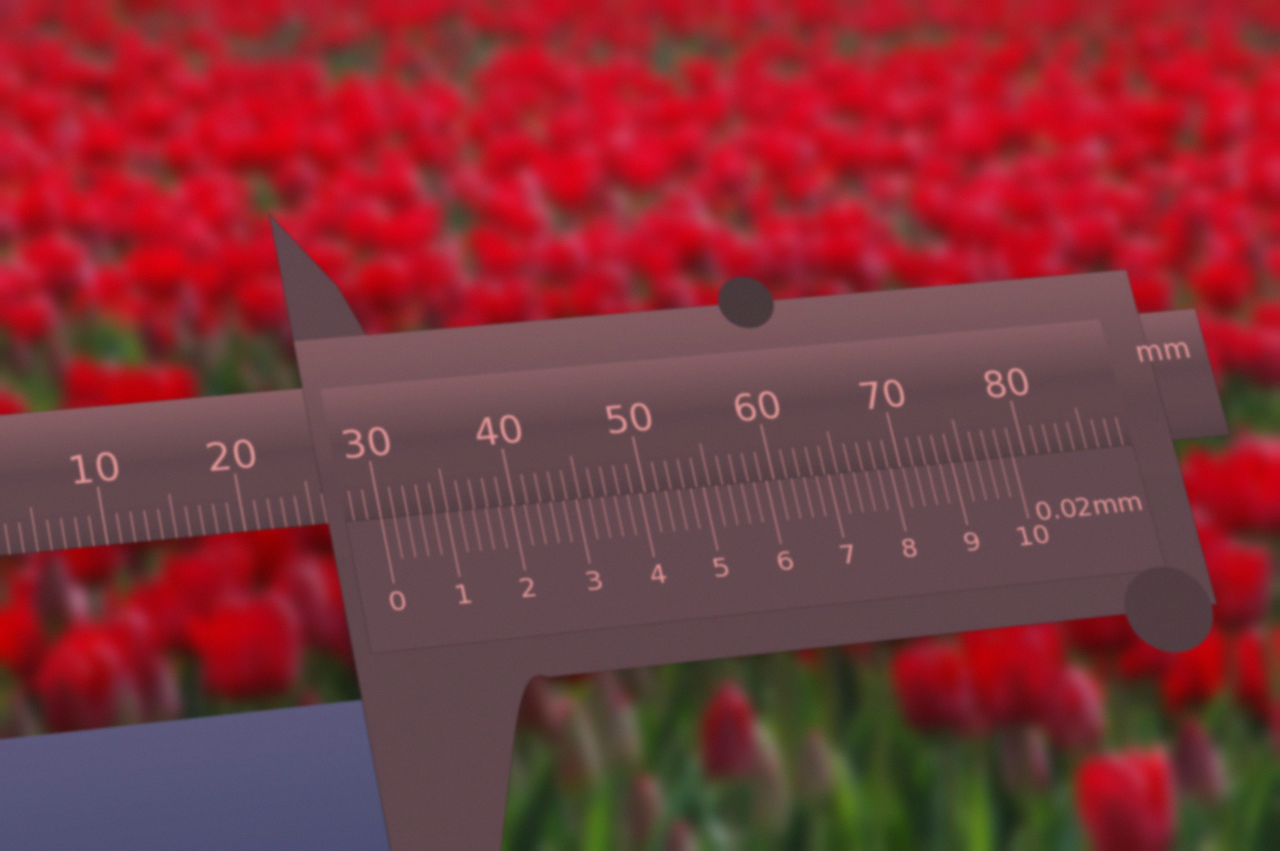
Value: 30.0 mm
